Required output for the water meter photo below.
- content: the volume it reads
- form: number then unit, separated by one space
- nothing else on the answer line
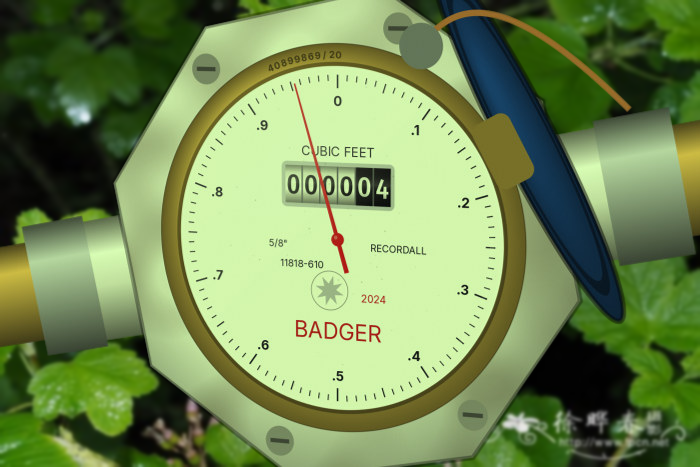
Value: 3.95 ft³
